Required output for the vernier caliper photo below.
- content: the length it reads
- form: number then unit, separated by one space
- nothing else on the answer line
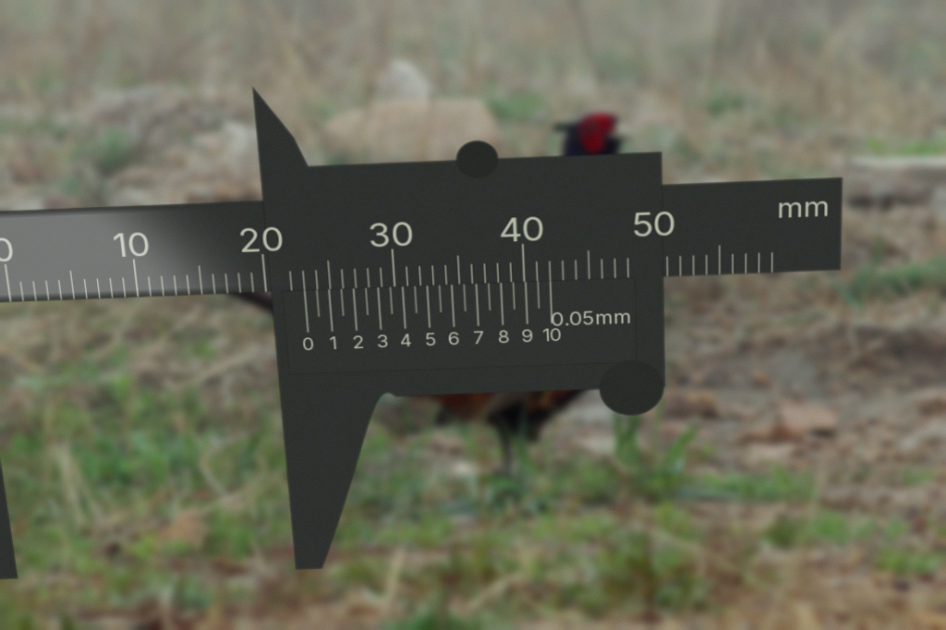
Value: 23.0 mm
